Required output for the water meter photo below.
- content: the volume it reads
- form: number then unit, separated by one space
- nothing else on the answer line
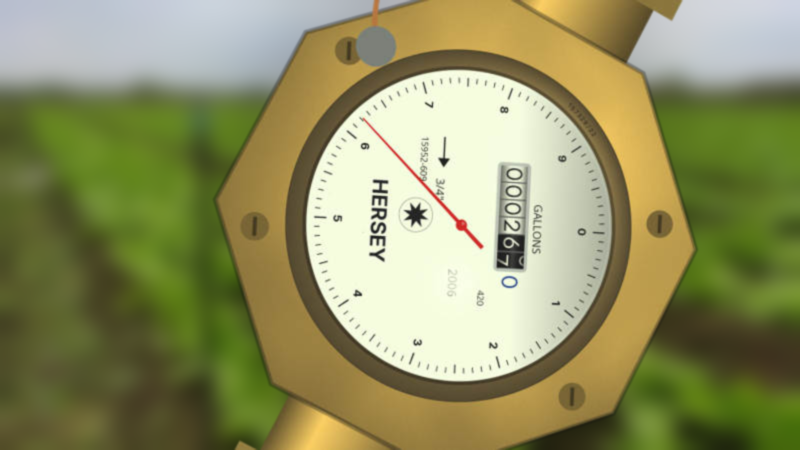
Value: 2666.2 gal
